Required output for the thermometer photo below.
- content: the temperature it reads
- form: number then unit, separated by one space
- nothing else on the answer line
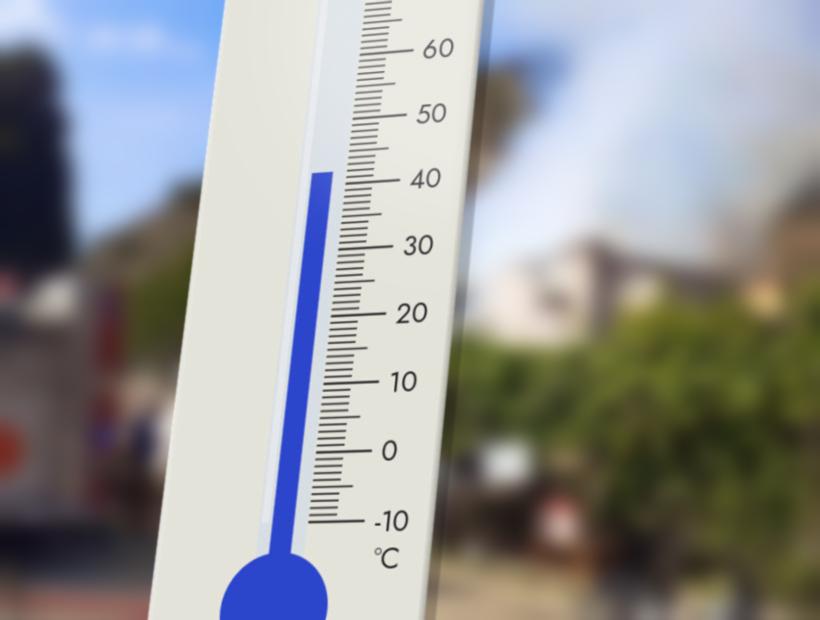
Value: 42 °C
